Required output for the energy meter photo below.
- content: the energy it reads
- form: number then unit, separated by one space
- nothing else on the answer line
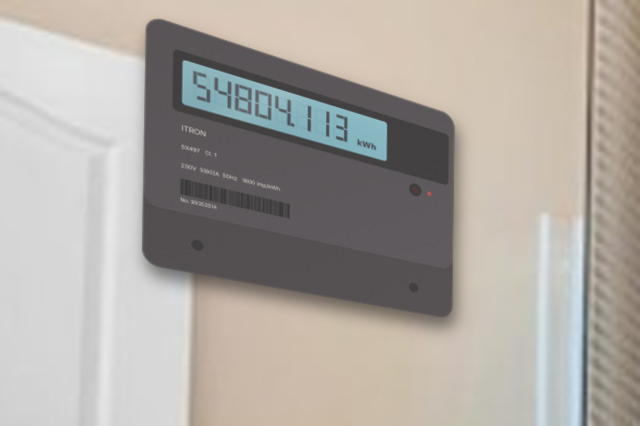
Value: 54804.113 kWh
